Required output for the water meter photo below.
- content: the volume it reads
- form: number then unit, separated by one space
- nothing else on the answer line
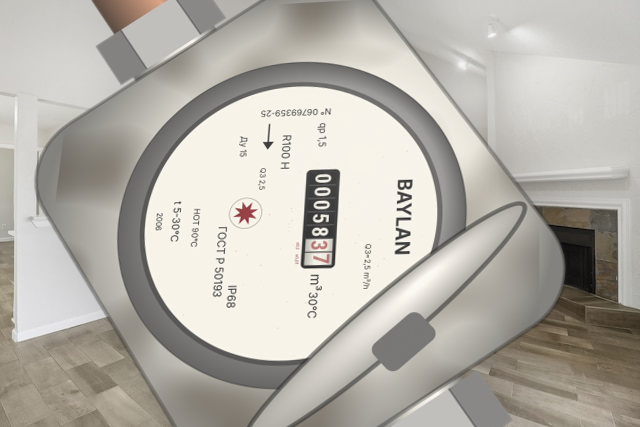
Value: 58.37 m³
